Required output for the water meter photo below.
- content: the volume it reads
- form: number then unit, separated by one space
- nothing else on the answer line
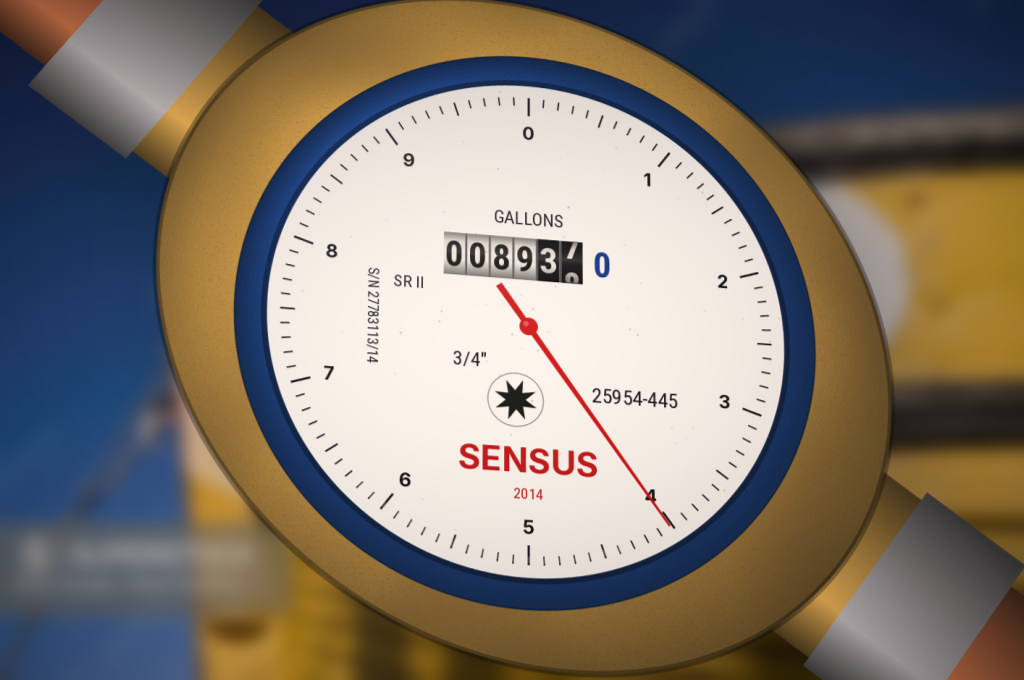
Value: 89374.0 gal
